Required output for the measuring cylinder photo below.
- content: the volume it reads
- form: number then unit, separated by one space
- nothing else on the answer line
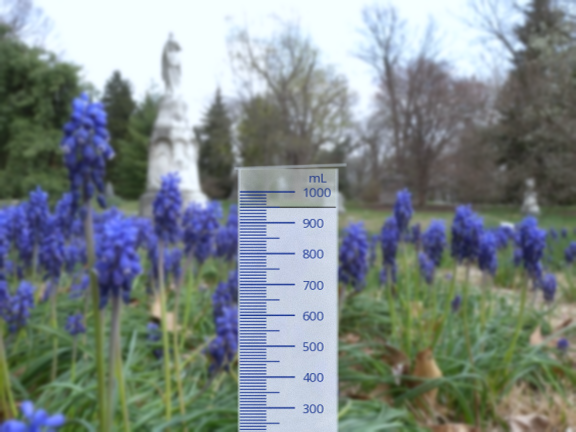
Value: 950 mL
